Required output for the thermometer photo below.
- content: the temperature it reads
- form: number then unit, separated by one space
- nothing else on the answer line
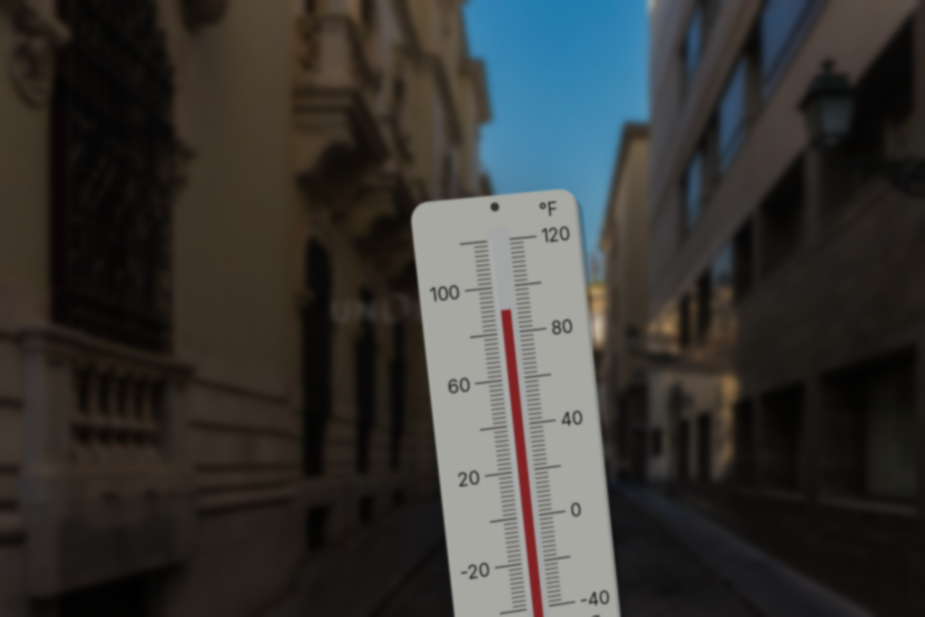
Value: 90 °F
